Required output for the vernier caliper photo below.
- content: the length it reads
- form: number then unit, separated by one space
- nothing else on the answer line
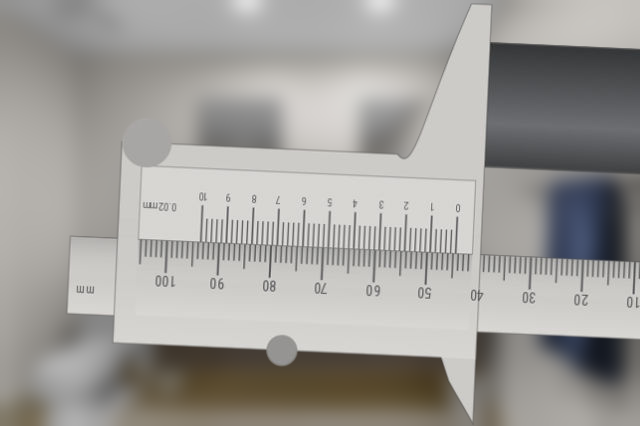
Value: 44.5 mm
